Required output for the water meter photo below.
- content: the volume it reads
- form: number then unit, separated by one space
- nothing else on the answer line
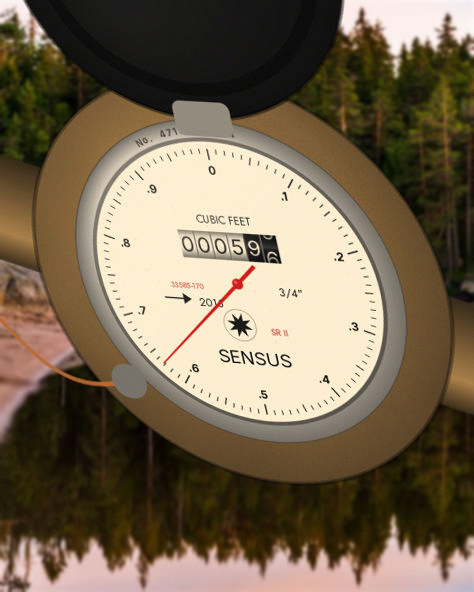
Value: 595.63 ft³
